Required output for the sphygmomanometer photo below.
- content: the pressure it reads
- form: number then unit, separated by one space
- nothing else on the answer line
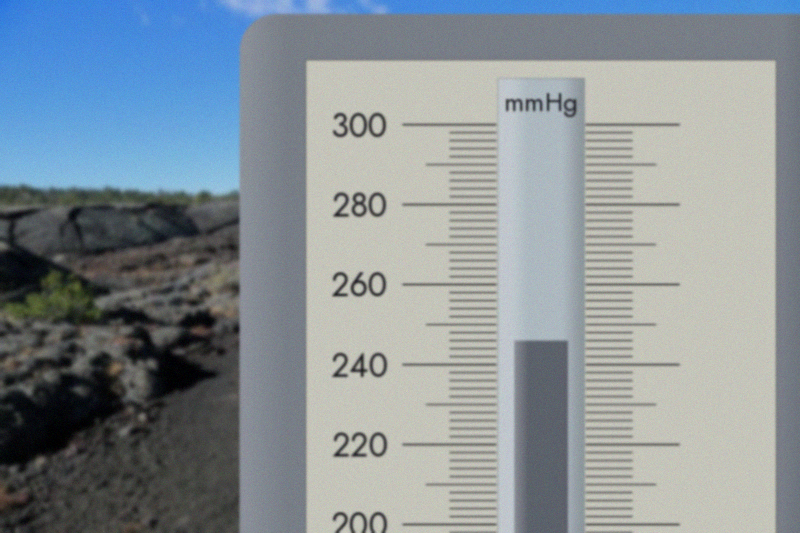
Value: 246 mmHg
